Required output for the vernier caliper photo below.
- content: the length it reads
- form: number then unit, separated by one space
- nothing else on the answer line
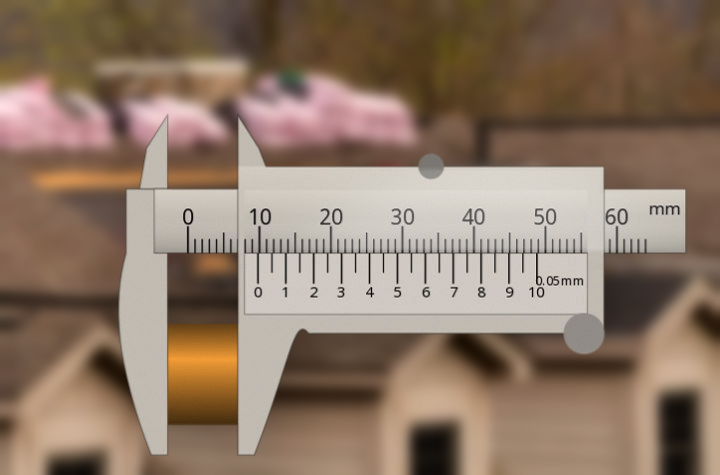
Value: 9.8 mm
